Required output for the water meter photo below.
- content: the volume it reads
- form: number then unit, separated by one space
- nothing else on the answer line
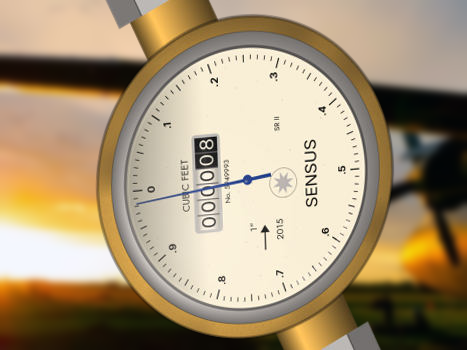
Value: 7.98 ft³
